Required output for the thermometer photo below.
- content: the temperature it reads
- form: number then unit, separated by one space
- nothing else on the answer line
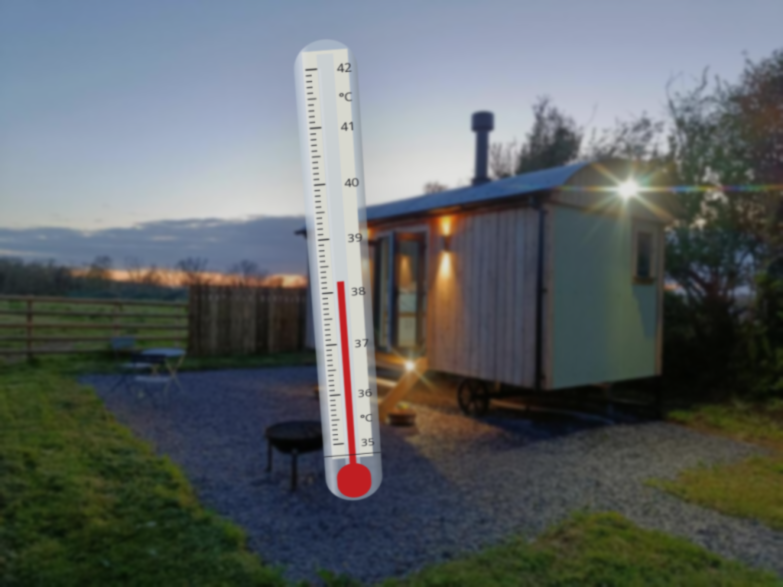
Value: 38.2 °C
